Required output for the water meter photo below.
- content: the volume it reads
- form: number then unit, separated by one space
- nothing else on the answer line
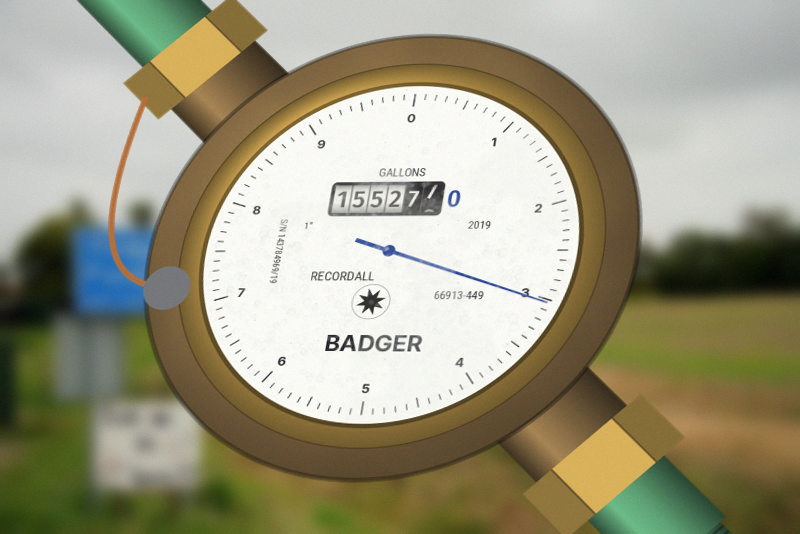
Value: 1552773.0 gal
